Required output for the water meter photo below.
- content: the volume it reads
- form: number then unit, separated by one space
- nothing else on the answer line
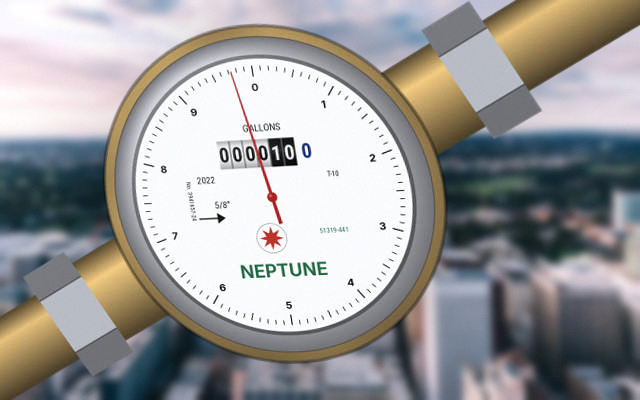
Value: 99.7 gal
